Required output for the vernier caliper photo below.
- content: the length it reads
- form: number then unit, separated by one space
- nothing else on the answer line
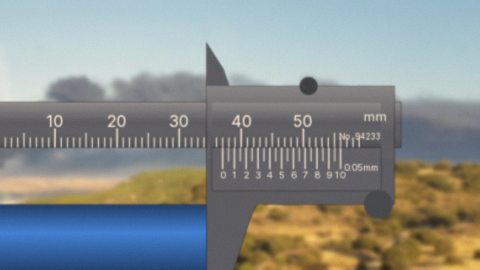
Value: 37.0 mm
